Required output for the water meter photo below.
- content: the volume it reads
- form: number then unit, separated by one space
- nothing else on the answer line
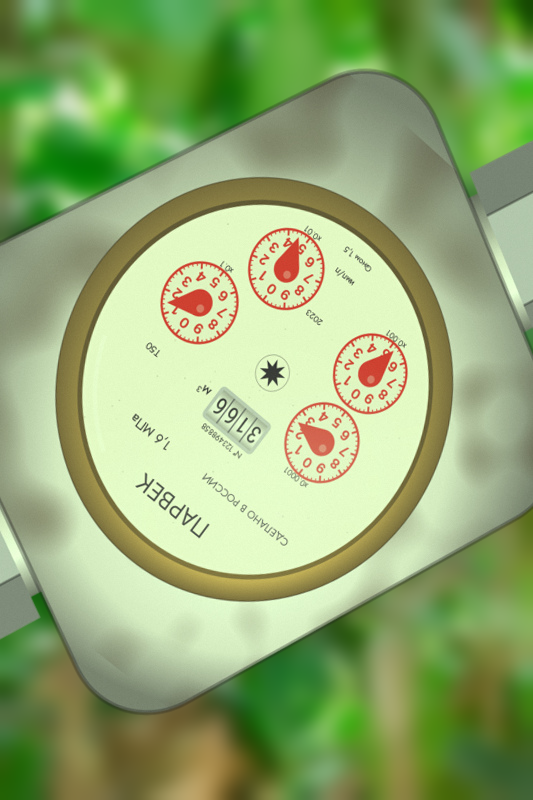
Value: 3166.1452 m³
